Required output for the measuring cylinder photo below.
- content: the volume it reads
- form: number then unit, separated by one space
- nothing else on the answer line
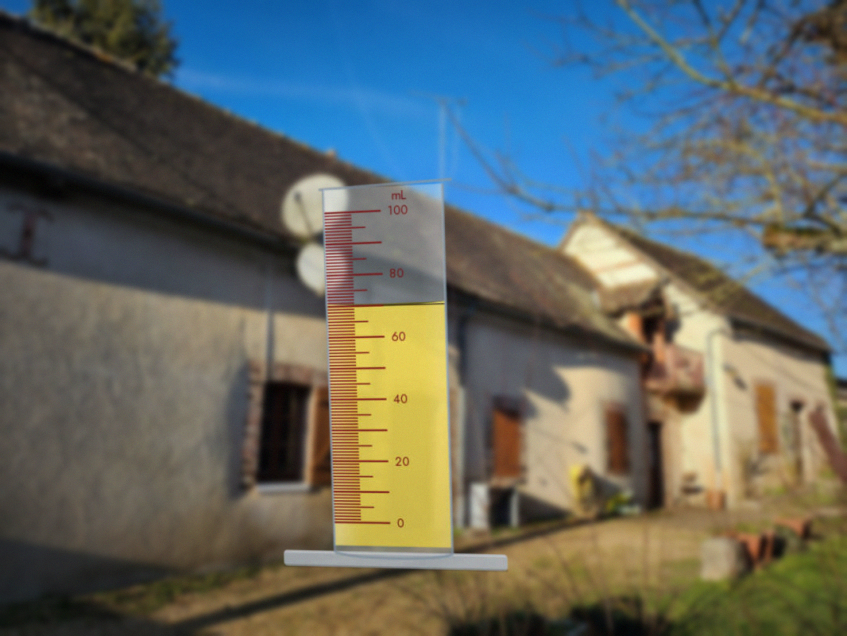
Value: 70 mL
